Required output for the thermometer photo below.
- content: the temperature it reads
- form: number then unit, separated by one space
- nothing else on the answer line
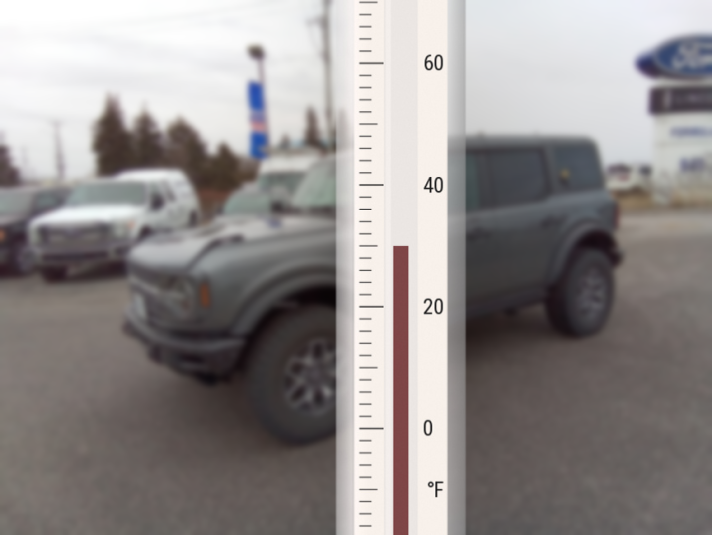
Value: 30 °F
